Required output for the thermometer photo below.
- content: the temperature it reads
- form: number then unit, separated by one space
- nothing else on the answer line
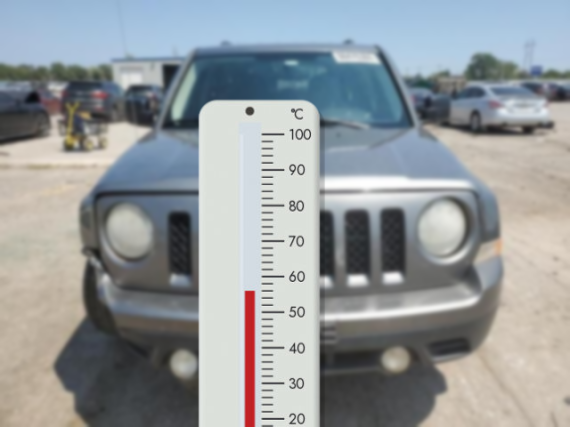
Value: 56 °C
